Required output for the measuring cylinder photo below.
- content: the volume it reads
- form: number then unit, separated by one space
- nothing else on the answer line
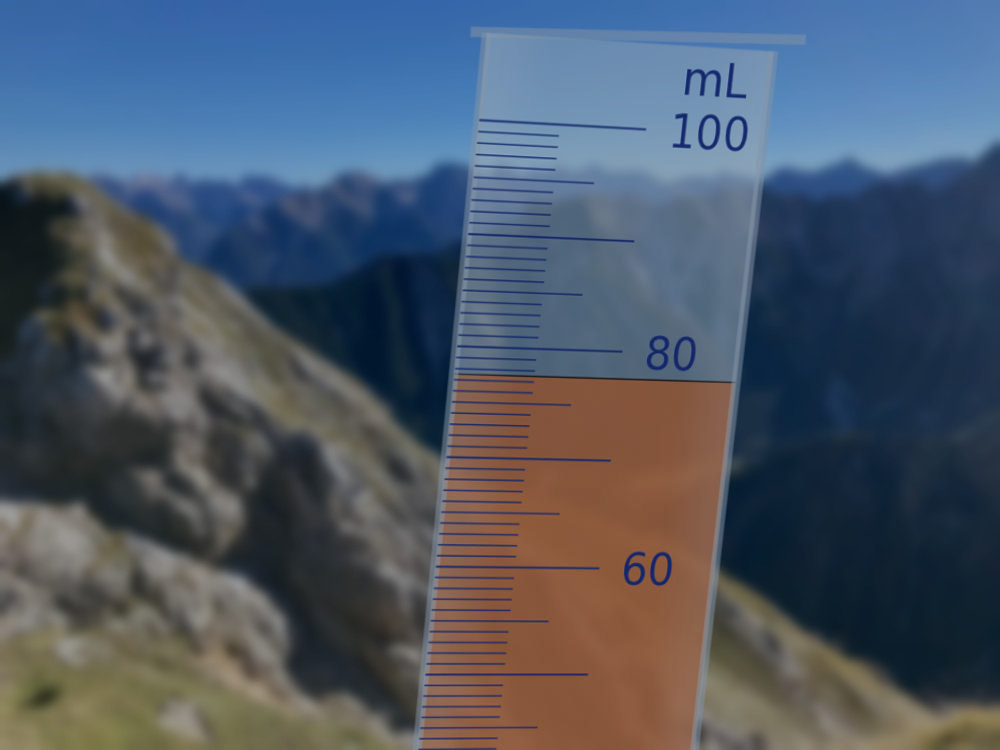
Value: 77.5 mL
